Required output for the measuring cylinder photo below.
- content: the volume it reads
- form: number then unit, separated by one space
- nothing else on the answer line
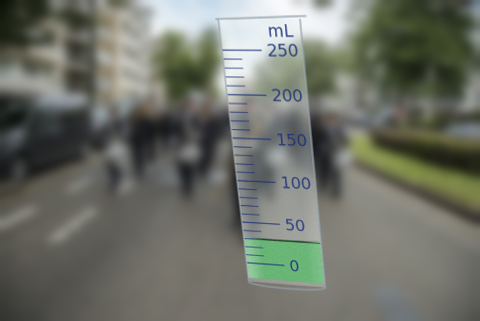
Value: 30 mL
